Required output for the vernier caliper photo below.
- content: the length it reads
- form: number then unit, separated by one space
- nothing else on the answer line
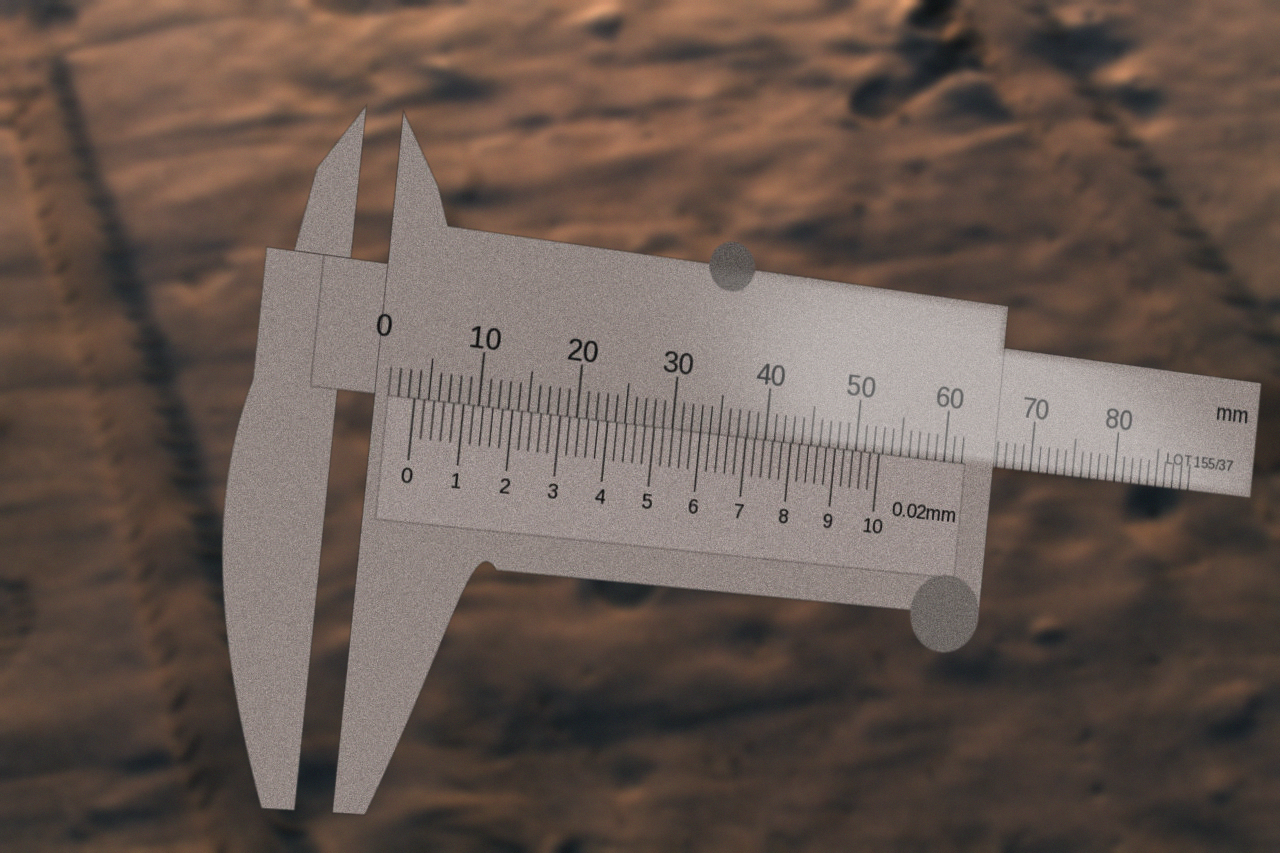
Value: 3.6 mm
